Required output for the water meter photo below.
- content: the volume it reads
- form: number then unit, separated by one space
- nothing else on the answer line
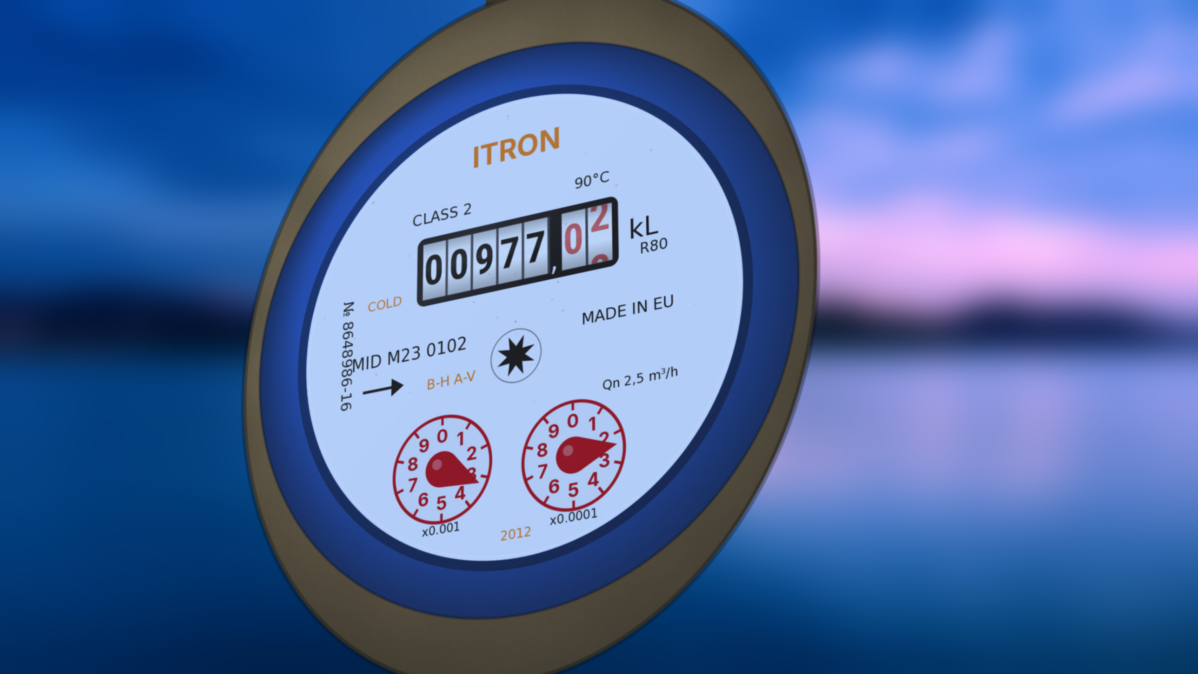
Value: 977.0232 kL
